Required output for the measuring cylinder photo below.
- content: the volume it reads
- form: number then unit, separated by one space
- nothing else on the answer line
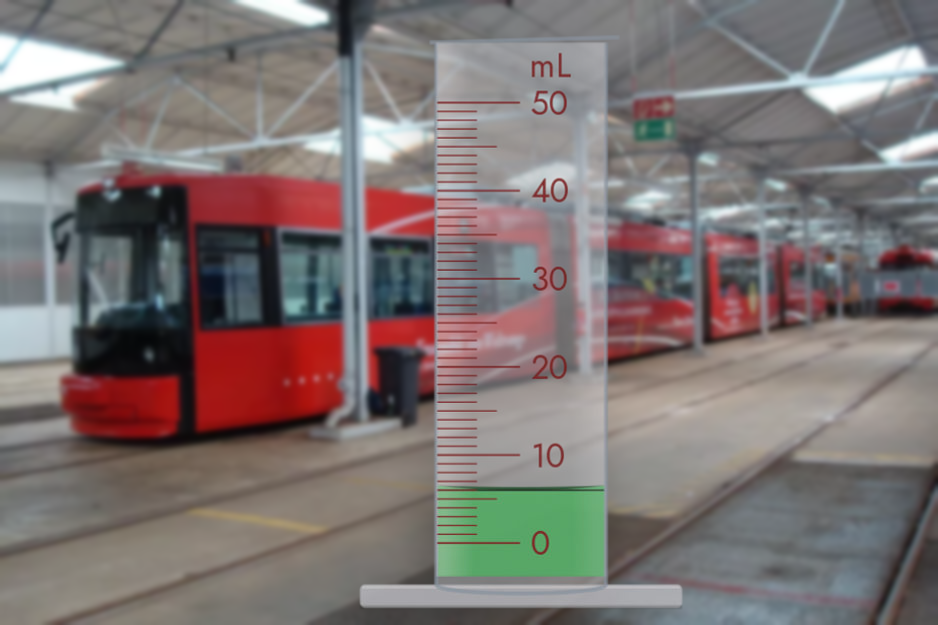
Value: 6 mL
